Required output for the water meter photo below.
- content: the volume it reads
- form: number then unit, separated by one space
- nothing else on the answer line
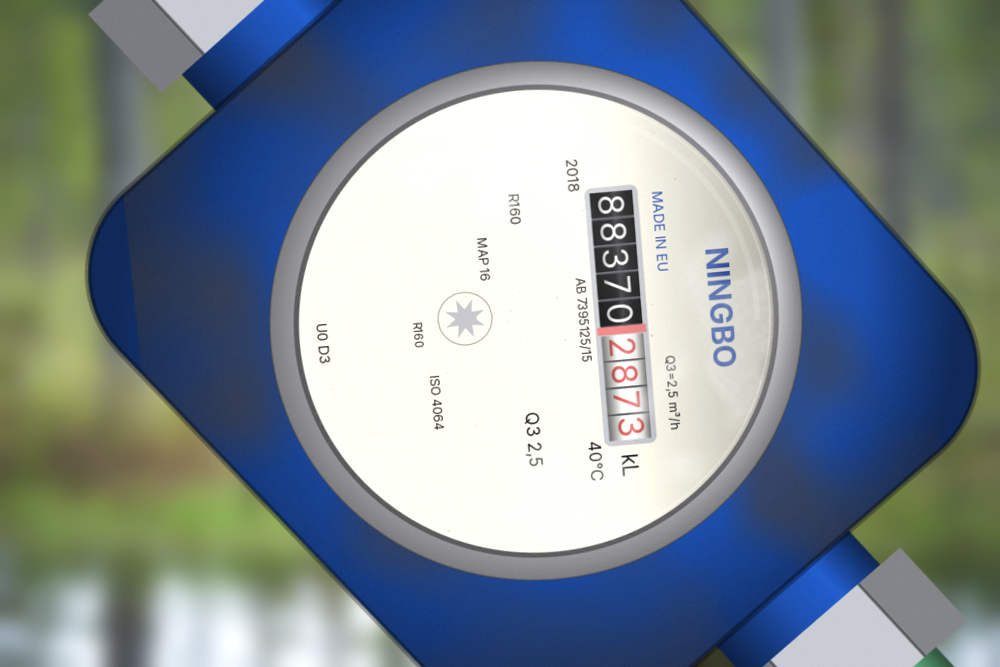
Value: 88370.2873 kL
